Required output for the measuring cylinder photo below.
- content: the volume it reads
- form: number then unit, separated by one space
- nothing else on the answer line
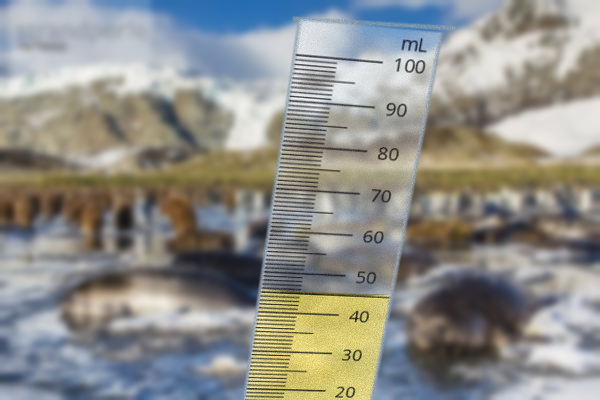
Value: 45 mL
